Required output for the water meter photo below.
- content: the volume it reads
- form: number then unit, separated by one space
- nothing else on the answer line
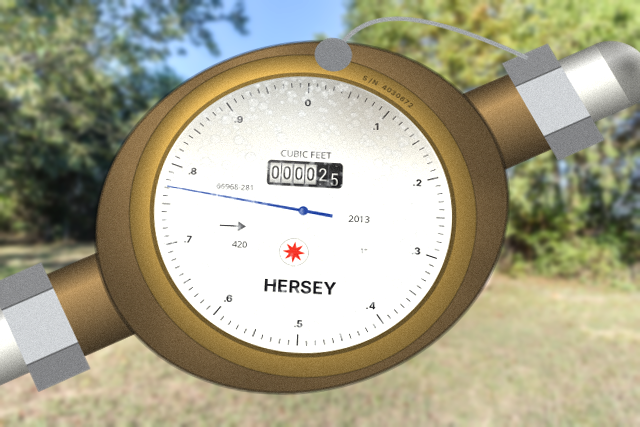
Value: 24.77 ft³
